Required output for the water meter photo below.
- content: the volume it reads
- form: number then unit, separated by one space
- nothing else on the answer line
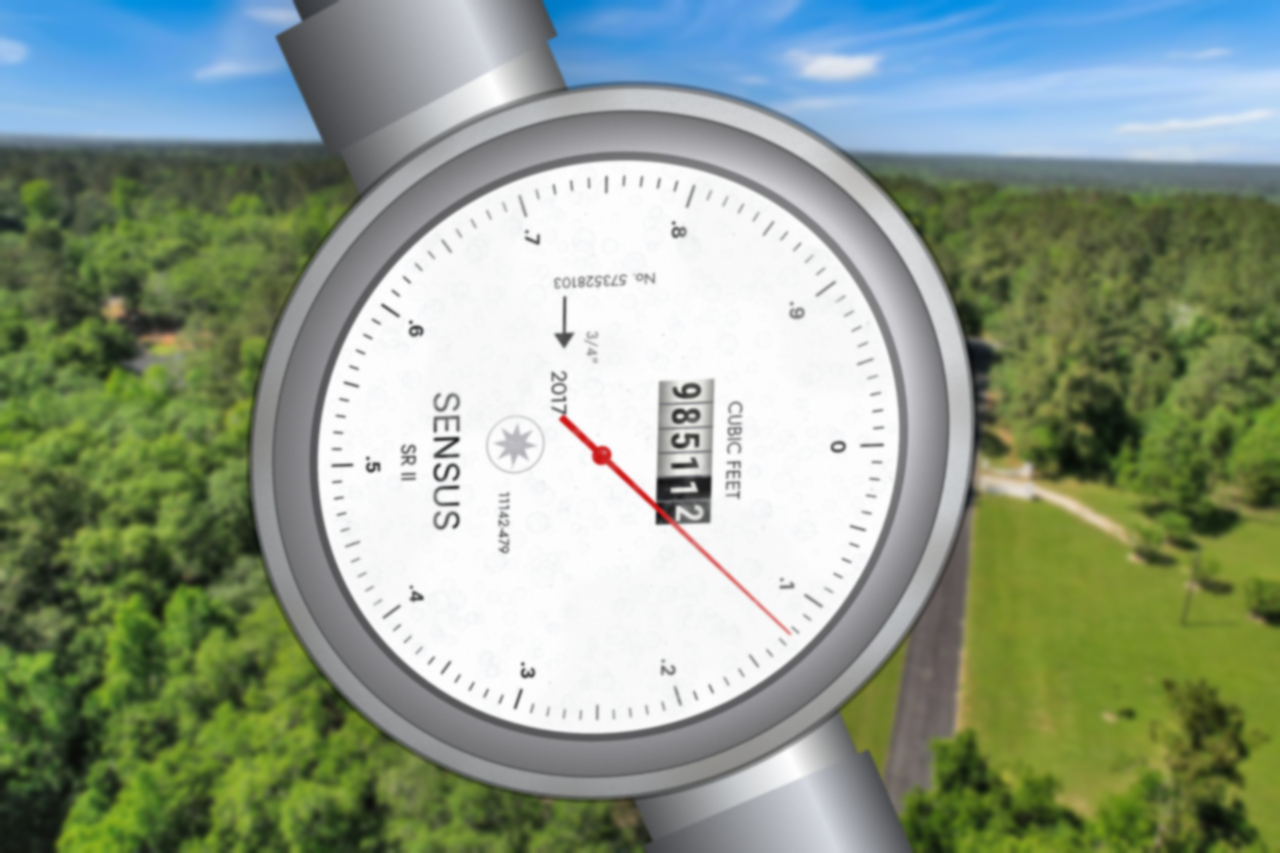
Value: 985112.12 ft³
